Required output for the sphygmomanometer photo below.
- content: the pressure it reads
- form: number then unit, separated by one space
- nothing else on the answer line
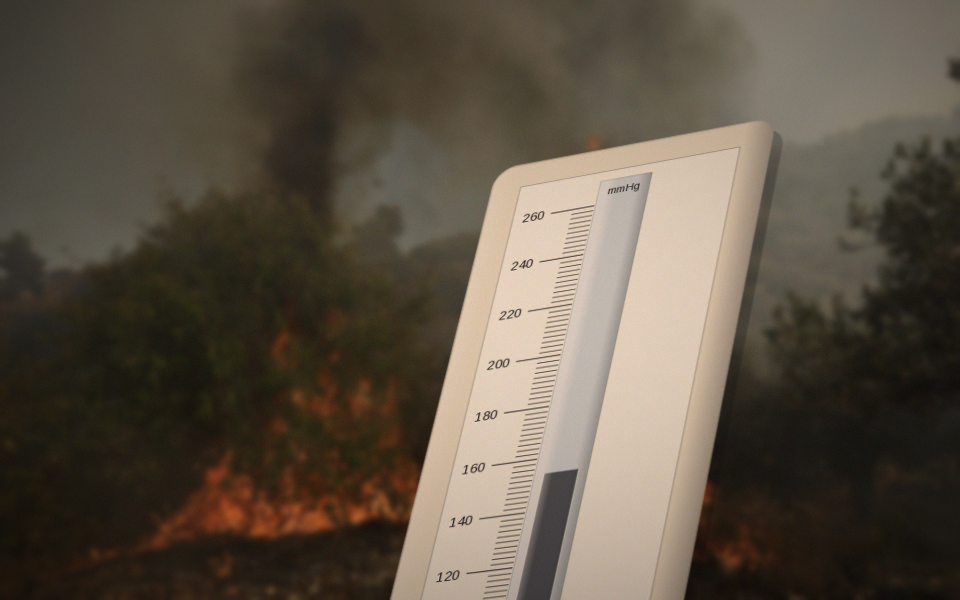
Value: 154 mmHg
